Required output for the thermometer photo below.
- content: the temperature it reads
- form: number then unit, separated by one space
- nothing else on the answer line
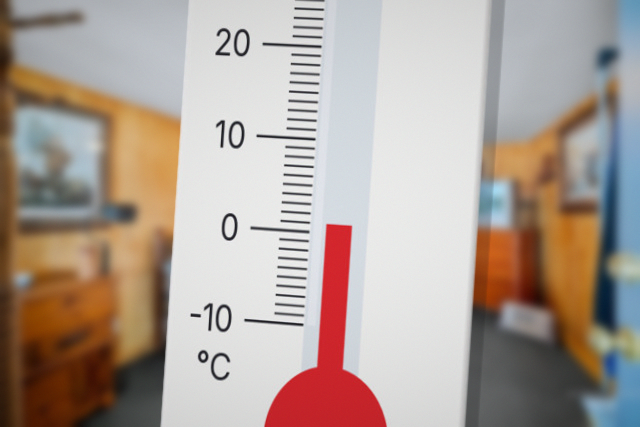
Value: 1 °C
